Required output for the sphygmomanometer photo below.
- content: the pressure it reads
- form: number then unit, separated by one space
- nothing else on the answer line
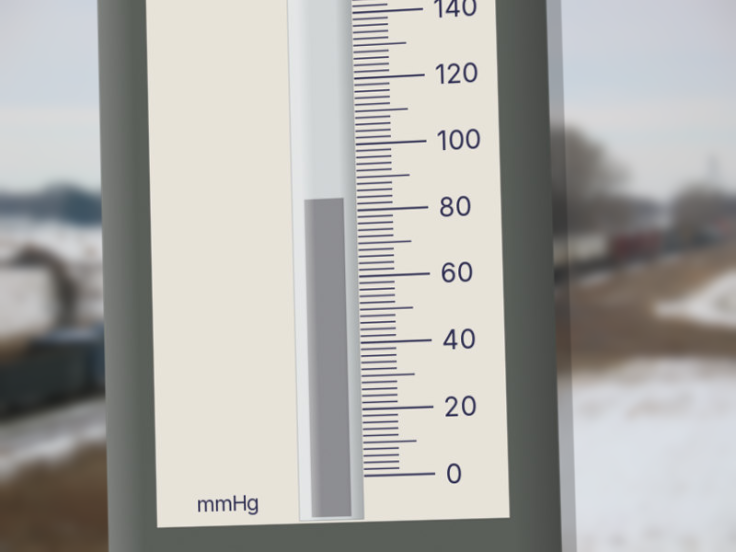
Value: 84 mmHg
